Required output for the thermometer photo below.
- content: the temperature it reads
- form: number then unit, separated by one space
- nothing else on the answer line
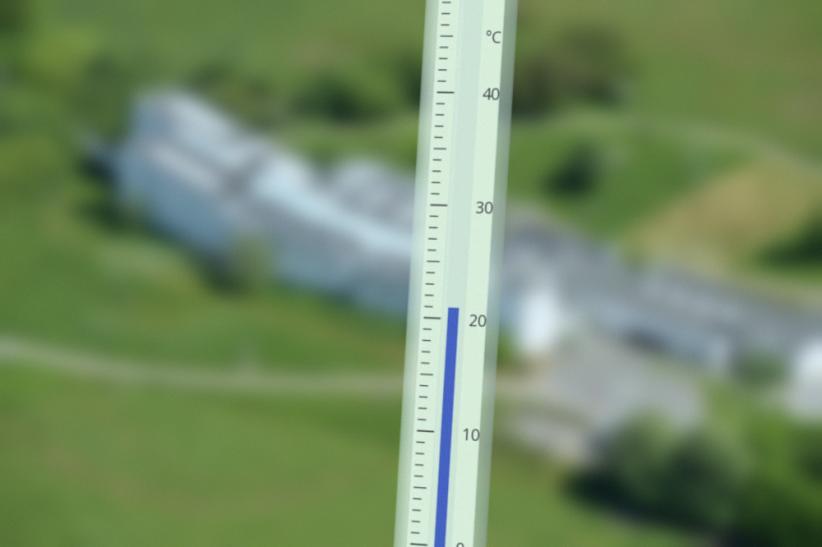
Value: 21 °C
